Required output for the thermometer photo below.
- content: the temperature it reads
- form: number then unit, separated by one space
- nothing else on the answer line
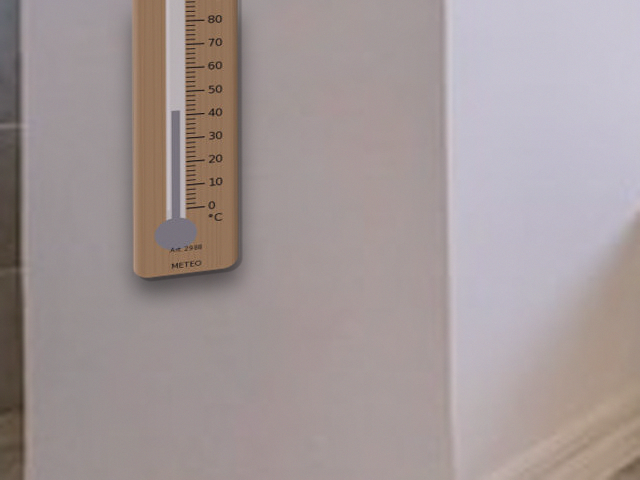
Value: 42 °C
